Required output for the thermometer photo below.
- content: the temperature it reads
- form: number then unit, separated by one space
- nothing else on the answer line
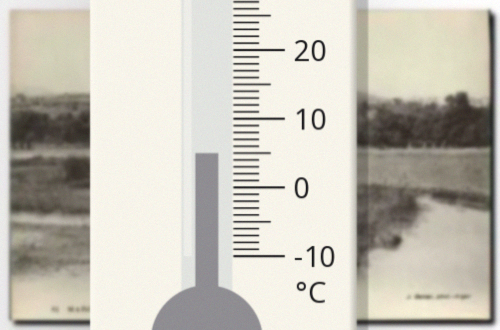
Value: 5 °C
